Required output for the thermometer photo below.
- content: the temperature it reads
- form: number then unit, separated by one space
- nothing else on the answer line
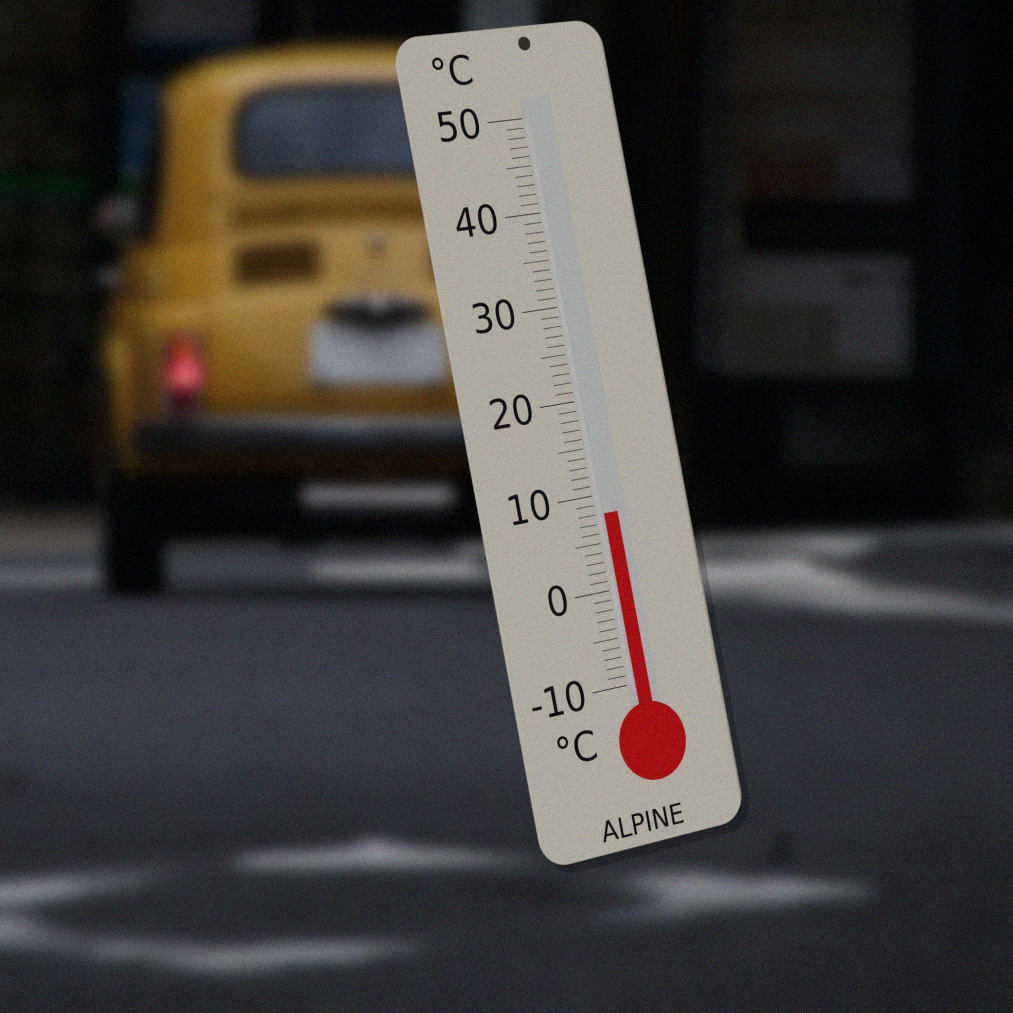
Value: 8 °C
